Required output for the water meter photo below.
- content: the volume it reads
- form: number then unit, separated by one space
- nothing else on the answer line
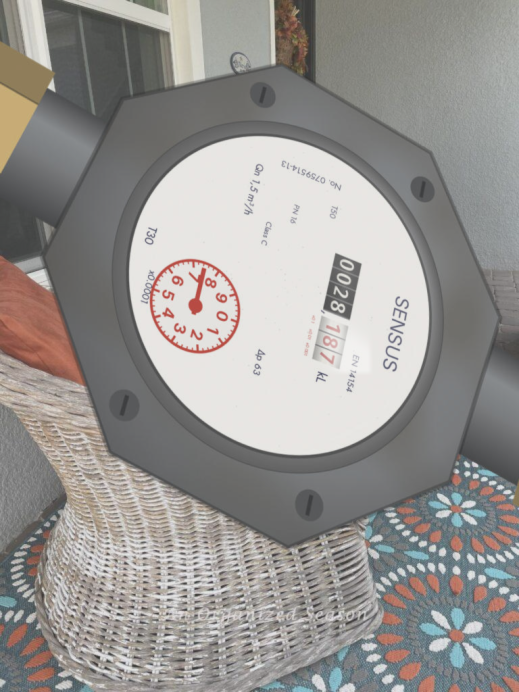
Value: 28.1877 kL
